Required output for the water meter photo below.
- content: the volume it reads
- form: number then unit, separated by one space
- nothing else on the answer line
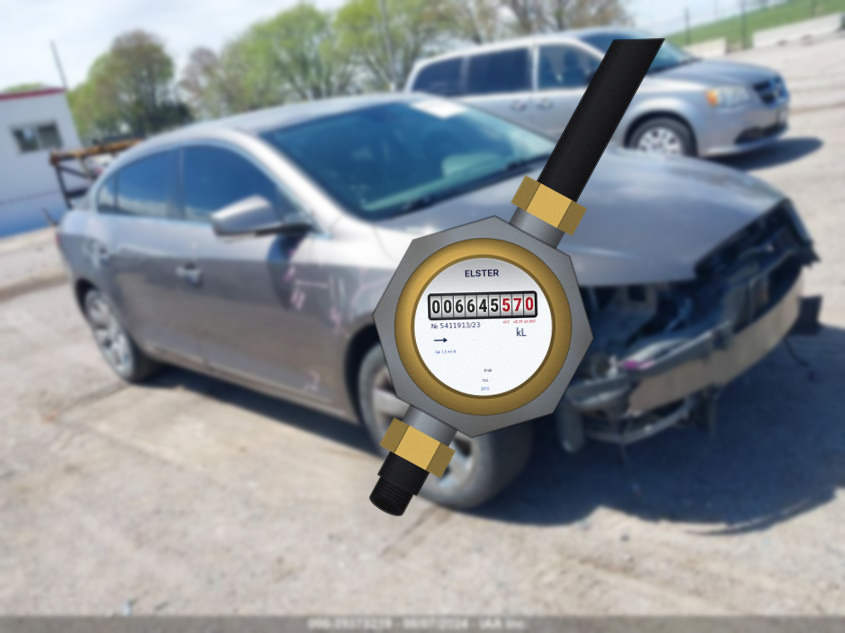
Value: 6645.570 kL
